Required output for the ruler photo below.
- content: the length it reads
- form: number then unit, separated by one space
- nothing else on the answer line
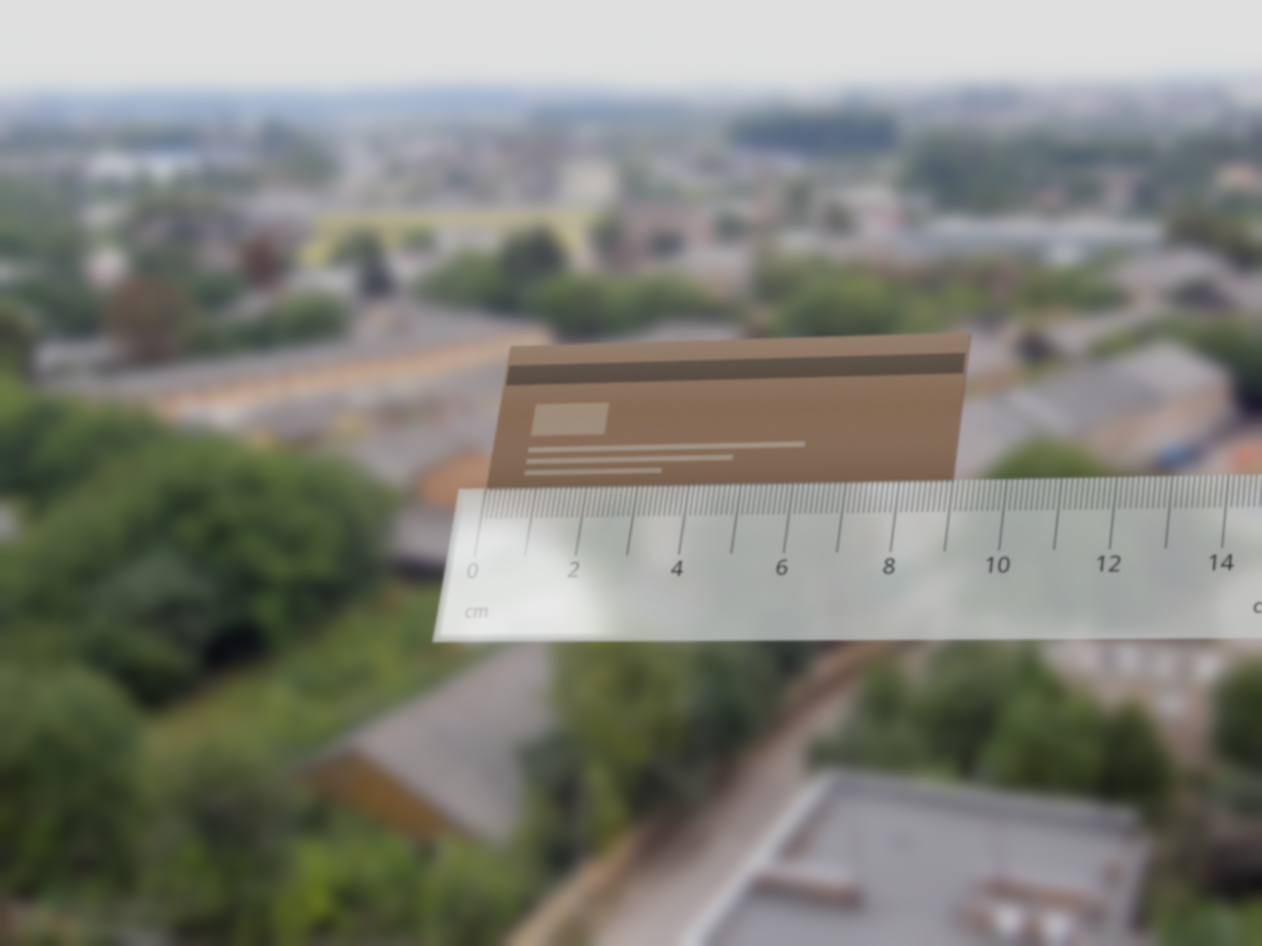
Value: 9 cm
